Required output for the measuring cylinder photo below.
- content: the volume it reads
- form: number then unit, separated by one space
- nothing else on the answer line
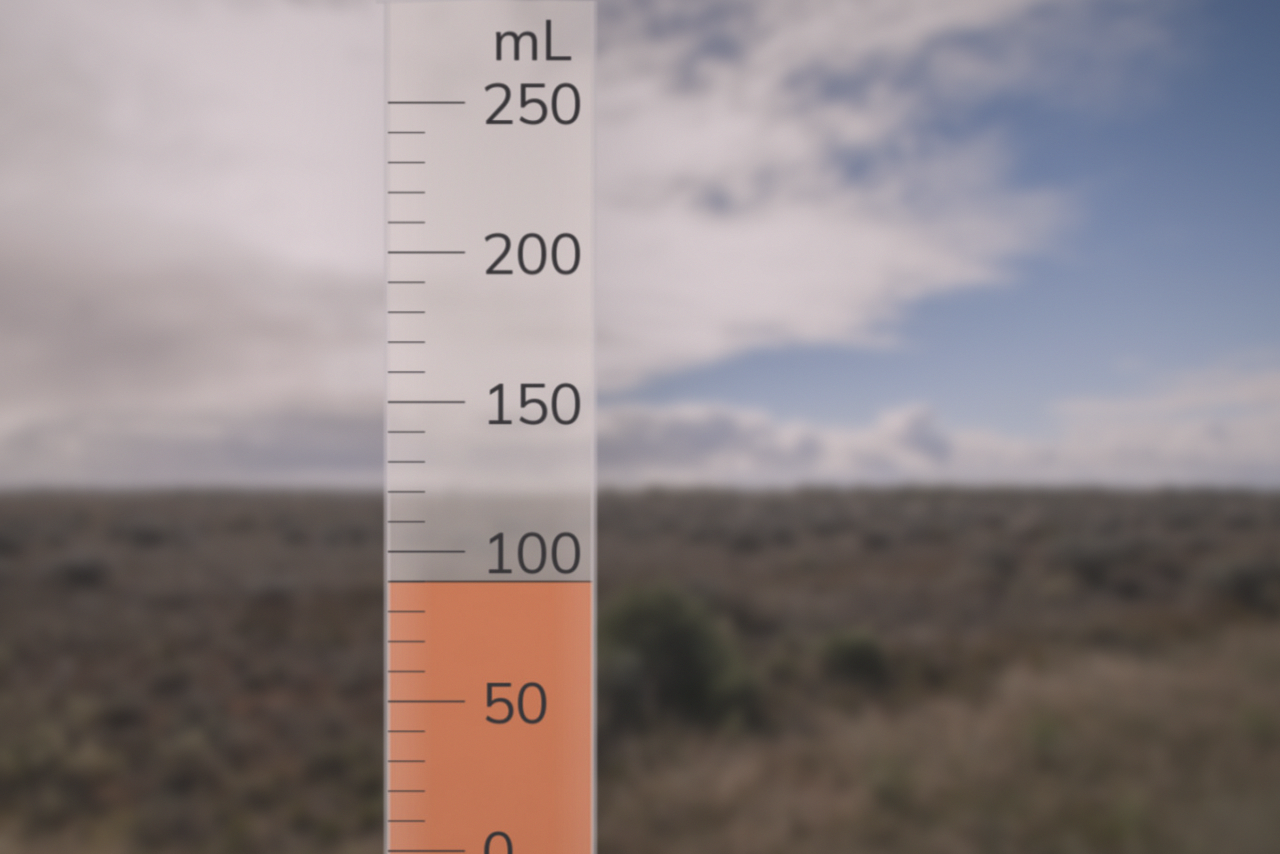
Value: 90 mL
